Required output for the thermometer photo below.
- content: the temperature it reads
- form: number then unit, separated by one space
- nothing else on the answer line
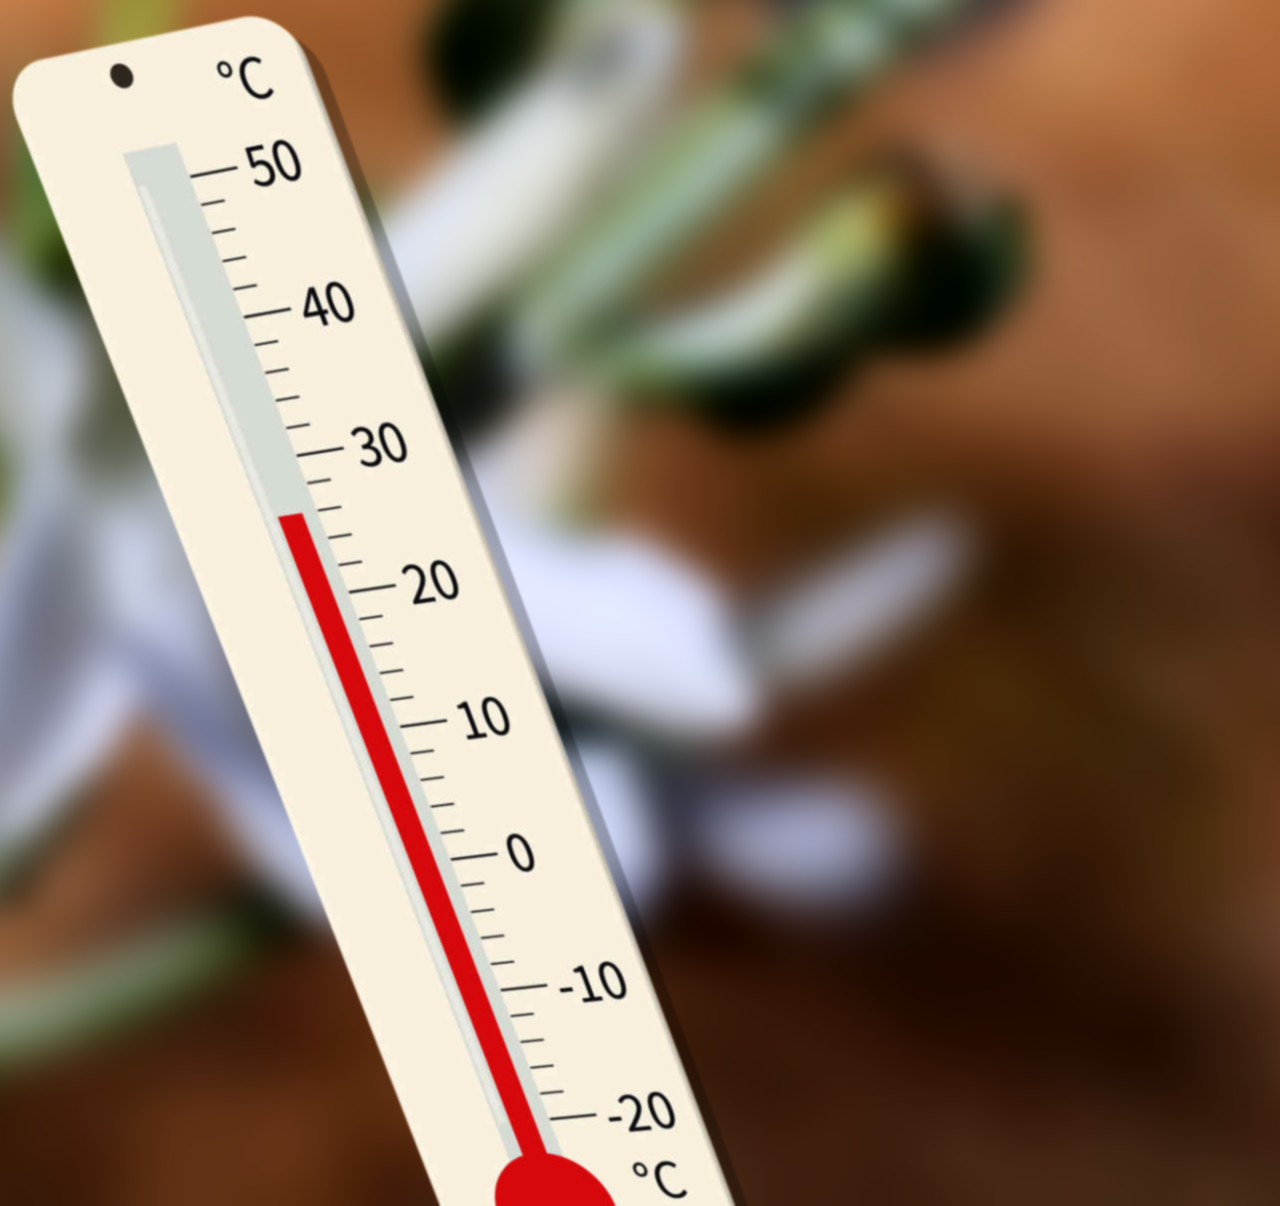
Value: 26 °C
